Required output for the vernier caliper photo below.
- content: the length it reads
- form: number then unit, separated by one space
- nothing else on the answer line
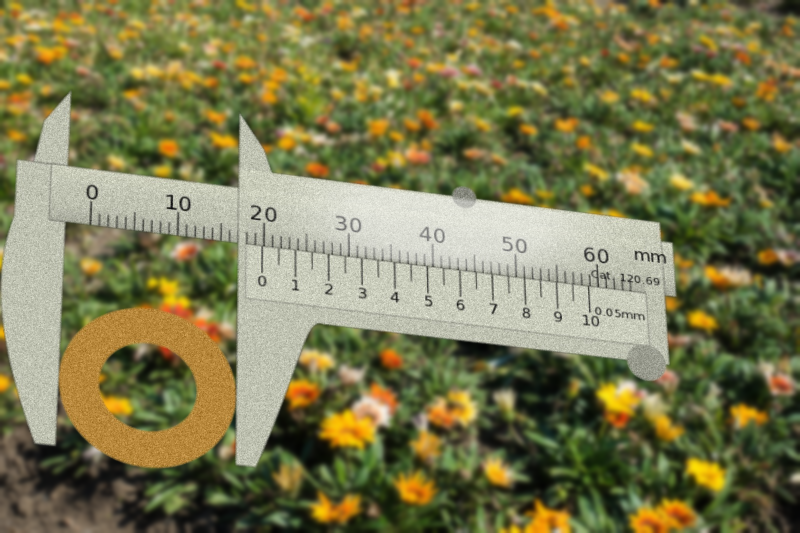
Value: 19.8 mm
